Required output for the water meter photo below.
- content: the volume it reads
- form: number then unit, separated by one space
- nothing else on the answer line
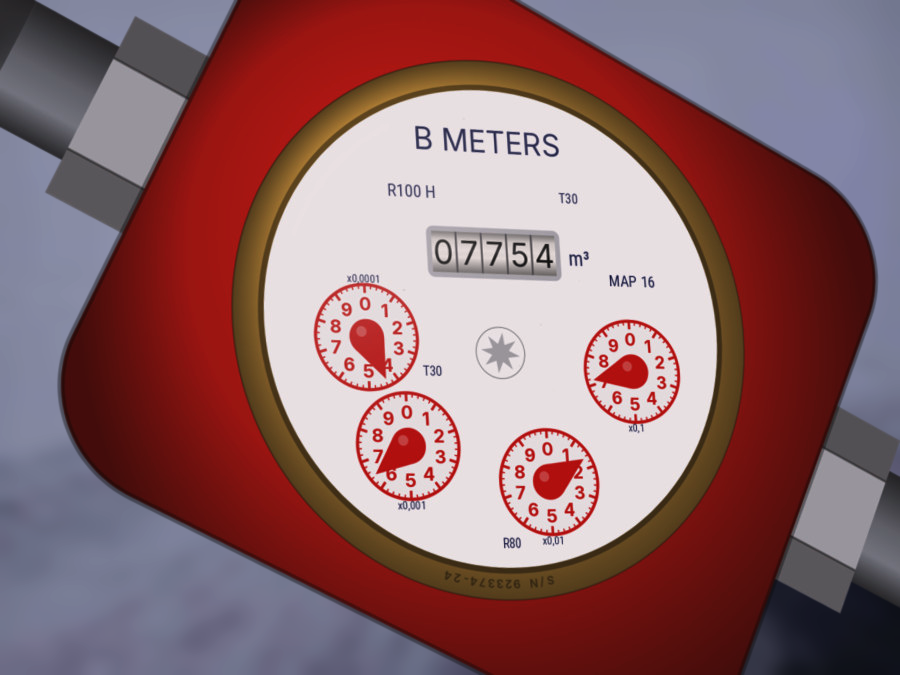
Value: 7754.7164 m³
